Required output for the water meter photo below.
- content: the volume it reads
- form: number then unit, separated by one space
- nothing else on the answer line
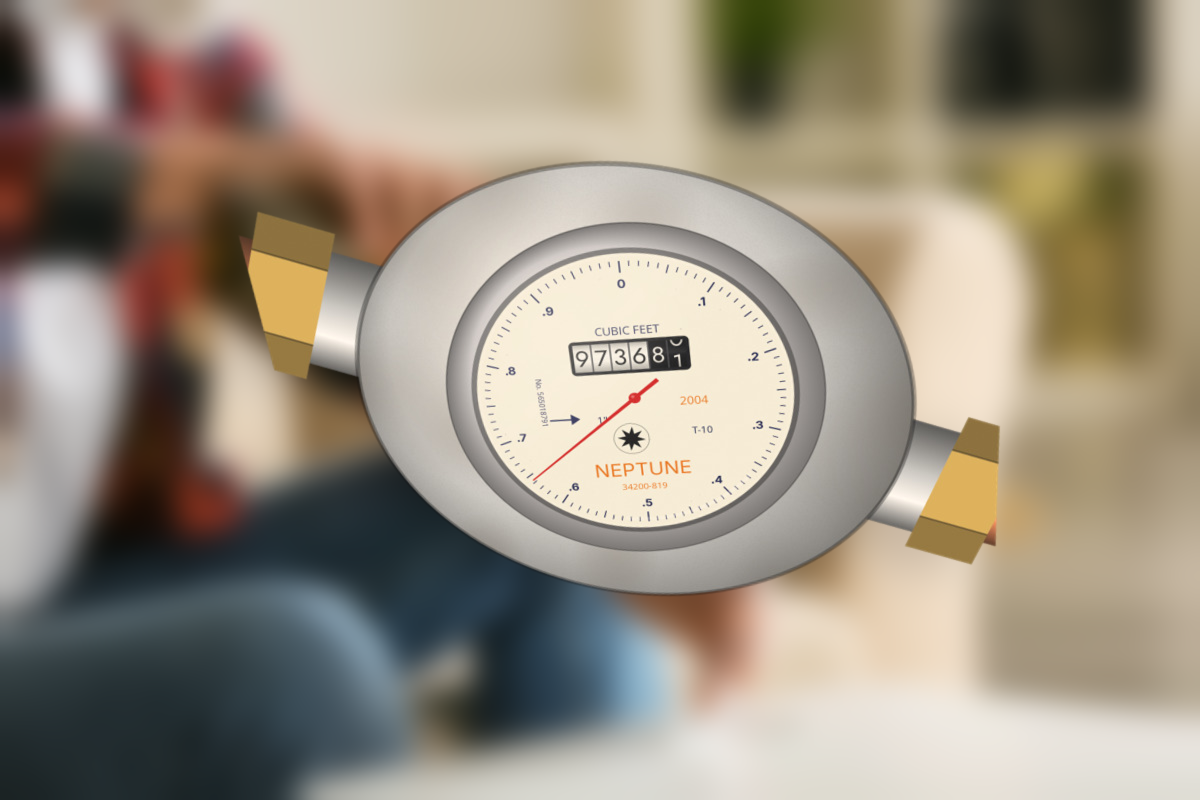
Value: 973680.64 ft³
